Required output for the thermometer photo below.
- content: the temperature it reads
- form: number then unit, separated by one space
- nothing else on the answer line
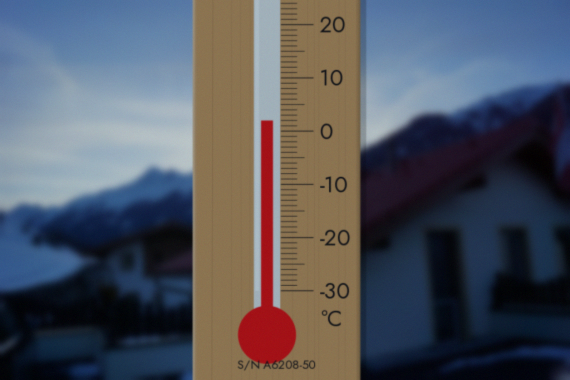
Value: 2 °C
